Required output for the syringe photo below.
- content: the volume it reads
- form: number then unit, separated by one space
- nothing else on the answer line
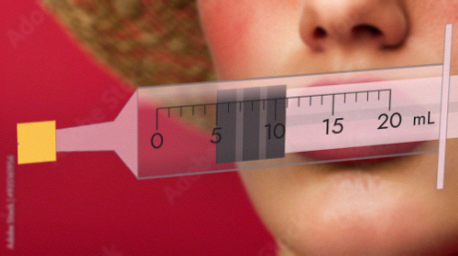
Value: 5 mL
